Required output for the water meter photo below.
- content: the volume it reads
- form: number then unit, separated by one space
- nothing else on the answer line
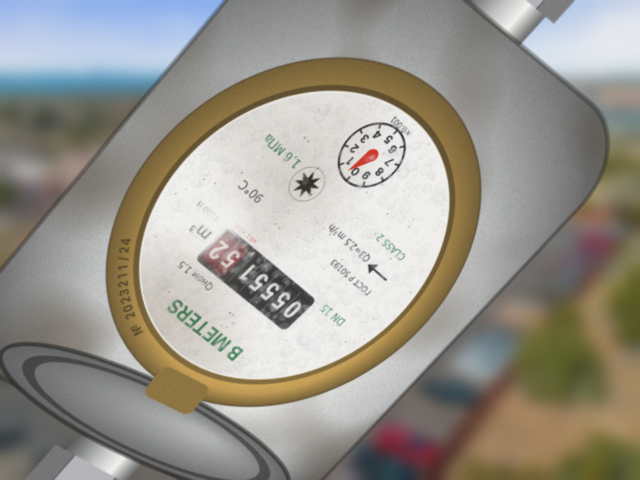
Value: 5551.520 m³
